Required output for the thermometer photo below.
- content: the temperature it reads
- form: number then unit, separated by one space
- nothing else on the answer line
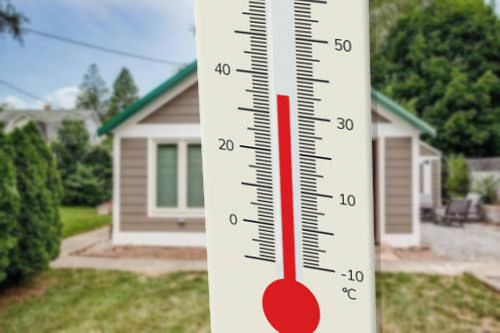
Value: 35 °C
